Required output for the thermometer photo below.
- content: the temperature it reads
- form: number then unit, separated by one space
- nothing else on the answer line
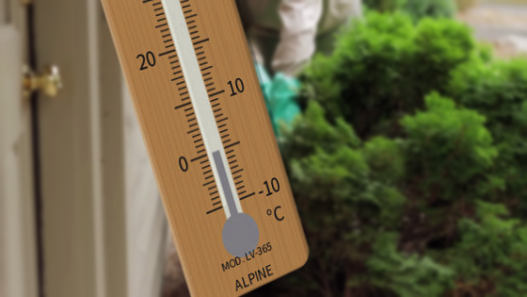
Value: 0 °C
